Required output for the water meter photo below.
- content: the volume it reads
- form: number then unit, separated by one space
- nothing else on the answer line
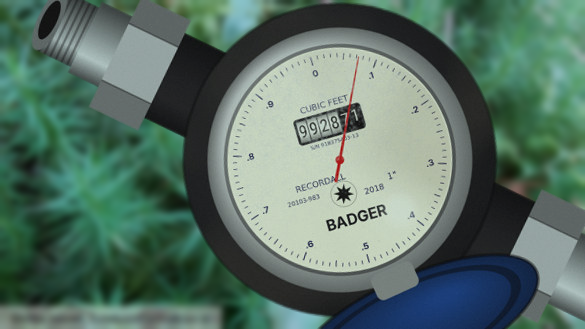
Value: 992871.07 ft³
